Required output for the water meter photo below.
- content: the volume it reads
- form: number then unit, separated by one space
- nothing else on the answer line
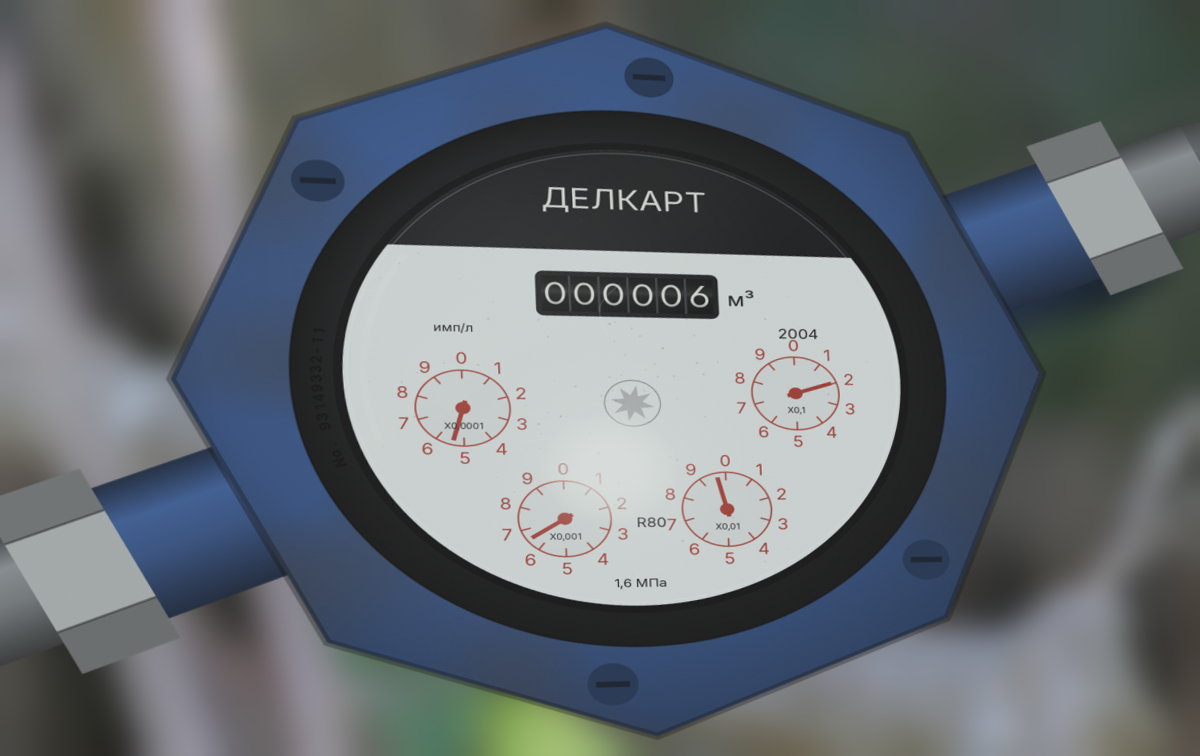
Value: 6.1965 m³
